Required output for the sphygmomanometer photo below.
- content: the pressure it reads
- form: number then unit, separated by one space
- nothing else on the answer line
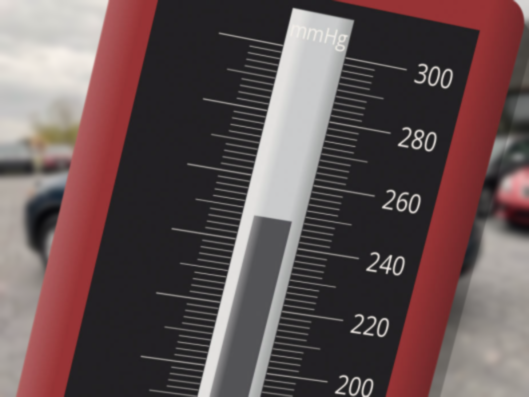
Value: 248 mmHg
